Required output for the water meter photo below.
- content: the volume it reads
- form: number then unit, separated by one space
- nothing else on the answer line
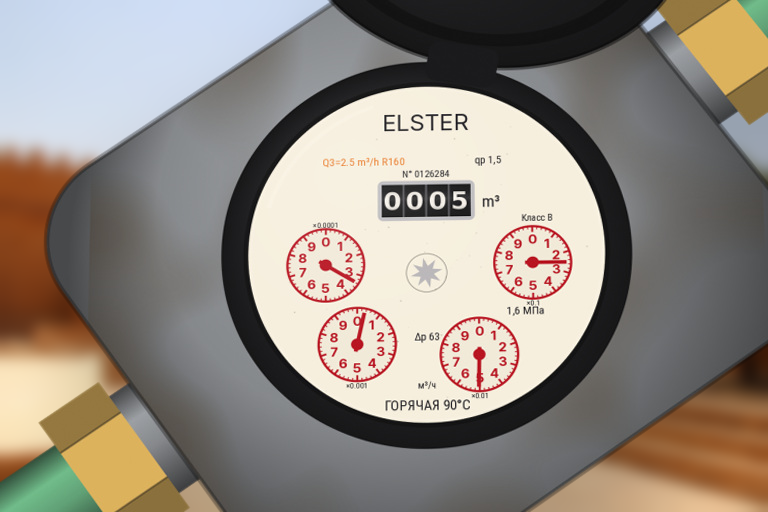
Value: 5.2503 m³
